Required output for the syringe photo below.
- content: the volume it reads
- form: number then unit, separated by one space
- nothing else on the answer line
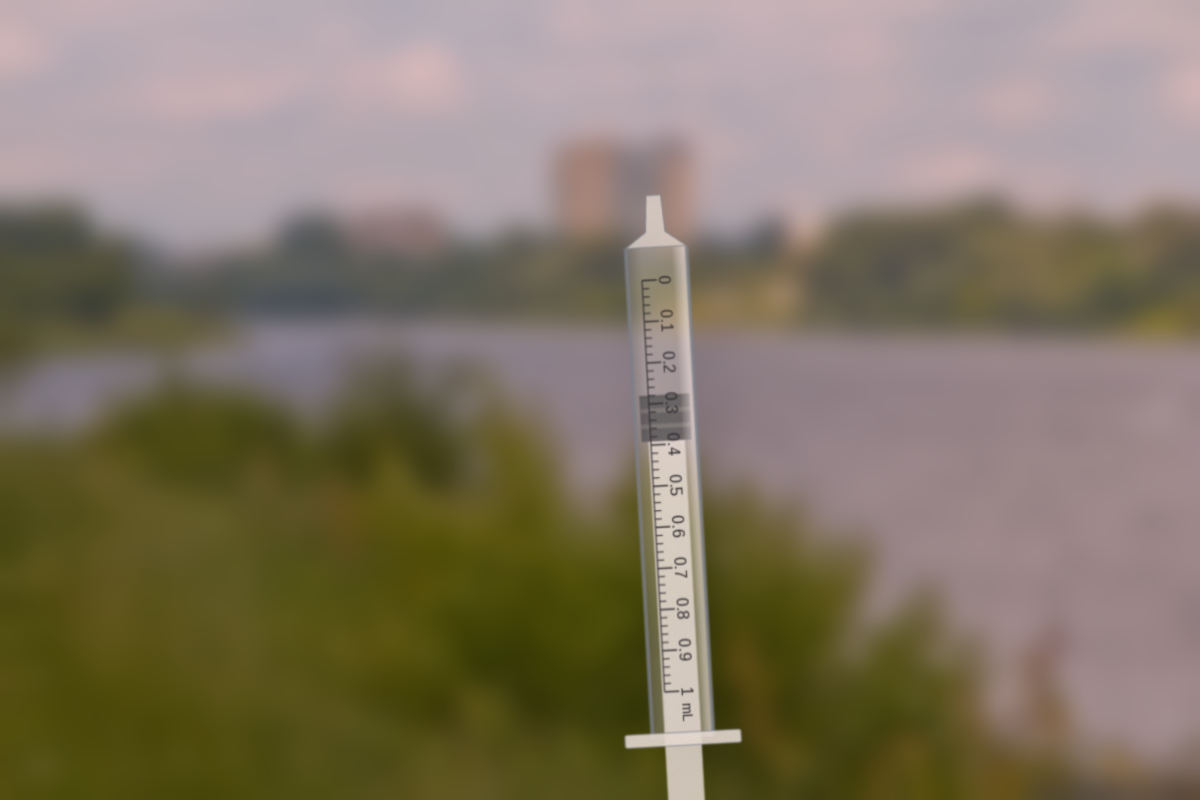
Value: 0.28 mL
